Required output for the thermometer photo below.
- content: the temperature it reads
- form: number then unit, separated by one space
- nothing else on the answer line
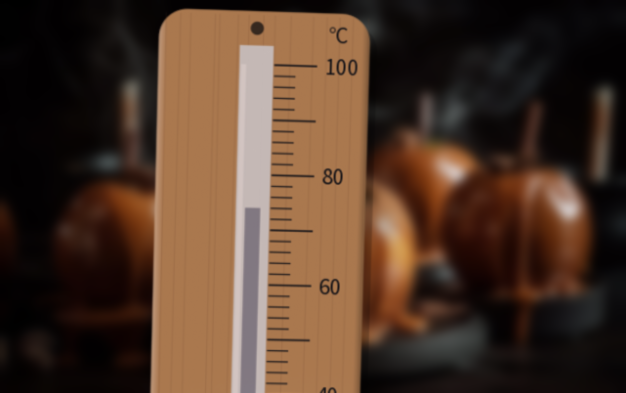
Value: 74 °C
